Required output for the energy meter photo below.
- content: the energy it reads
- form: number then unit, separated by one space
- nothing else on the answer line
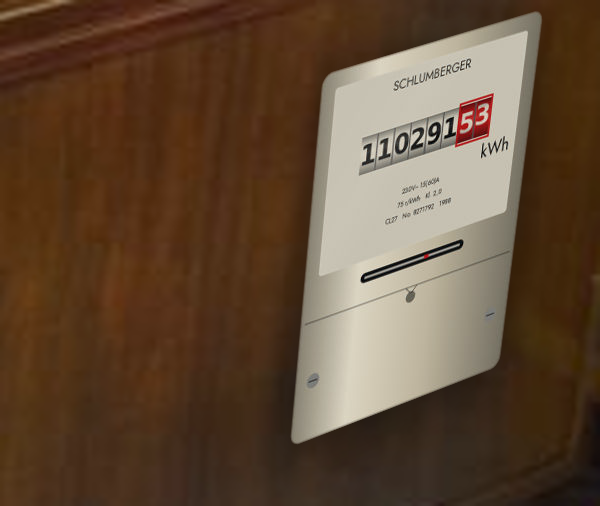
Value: 110291.53 kWh
